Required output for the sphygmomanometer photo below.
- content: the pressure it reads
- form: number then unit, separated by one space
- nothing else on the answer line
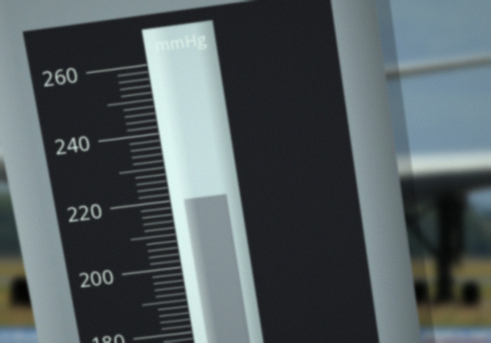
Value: 220 mmHg
